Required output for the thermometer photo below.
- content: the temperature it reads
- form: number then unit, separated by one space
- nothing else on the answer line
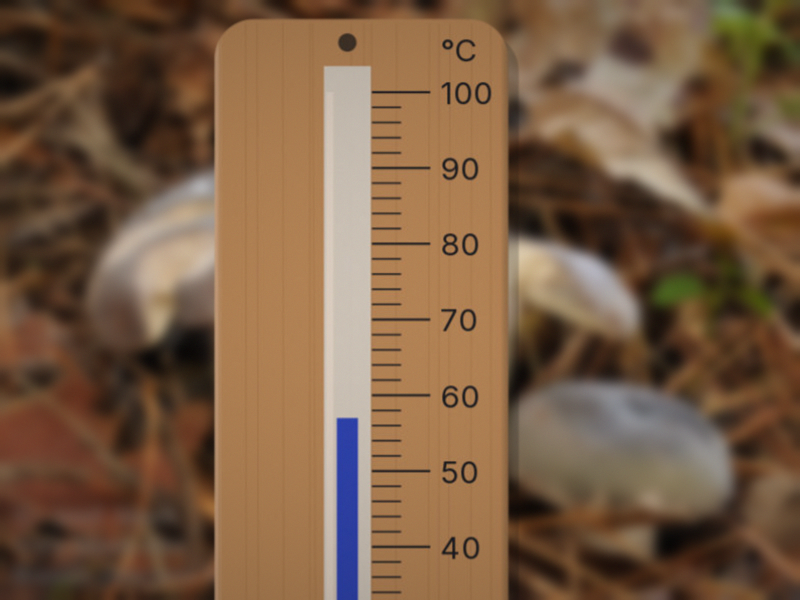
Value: 57 °C
